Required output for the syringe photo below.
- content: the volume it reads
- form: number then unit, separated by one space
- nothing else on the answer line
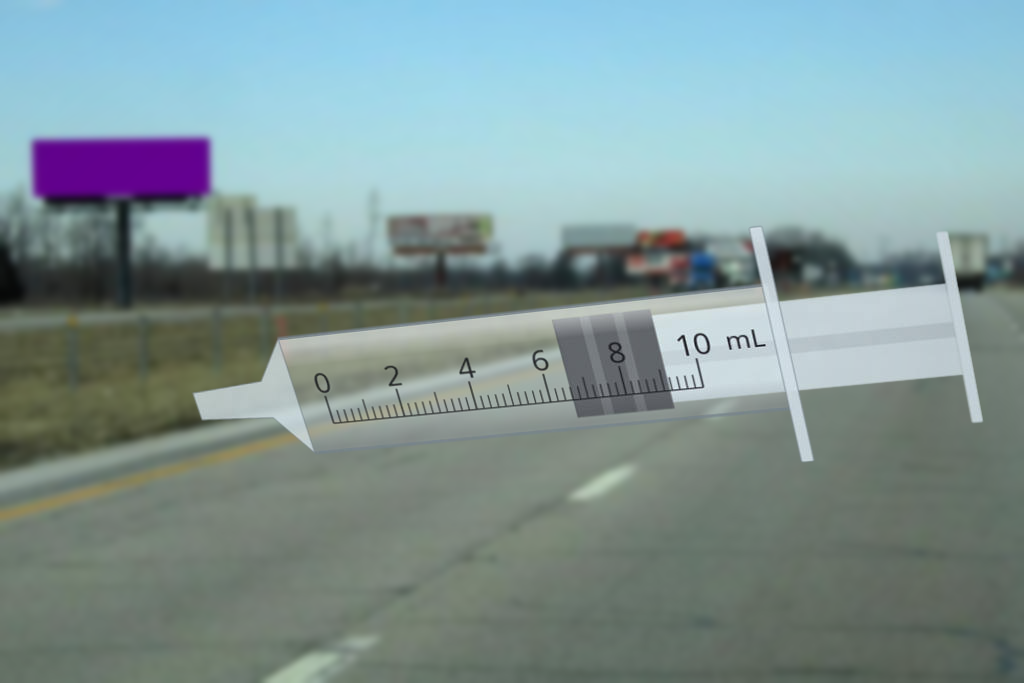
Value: 6.6 mL
